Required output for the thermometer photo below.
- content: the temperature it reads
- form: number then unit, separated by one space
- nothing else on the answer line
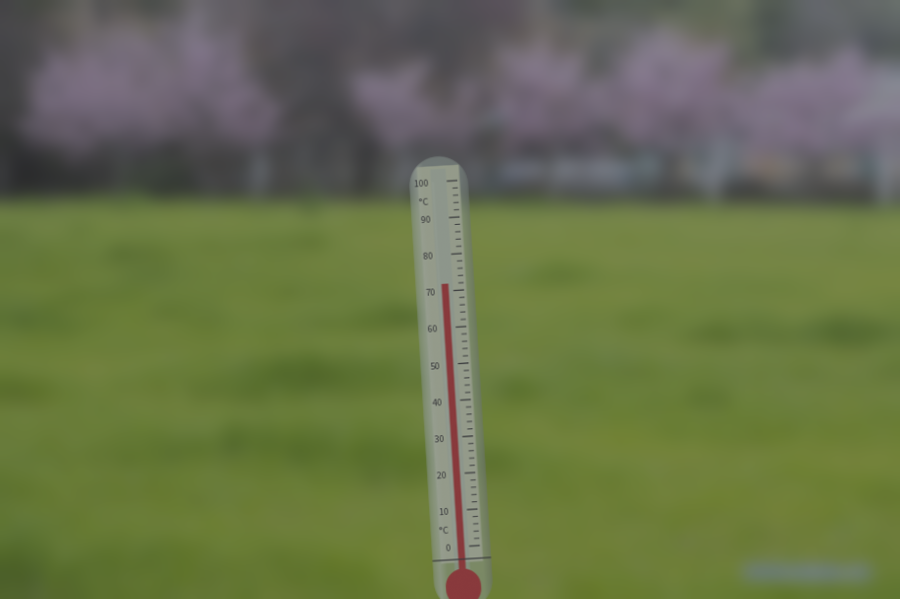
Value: 72 °C
